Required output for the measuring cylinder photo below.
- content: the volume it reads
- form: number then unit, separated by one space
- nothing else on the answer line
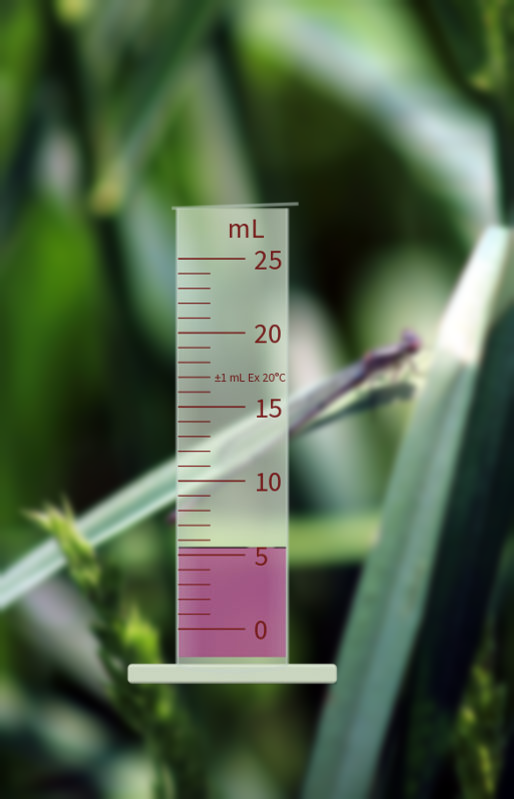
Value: 5.5 mL
